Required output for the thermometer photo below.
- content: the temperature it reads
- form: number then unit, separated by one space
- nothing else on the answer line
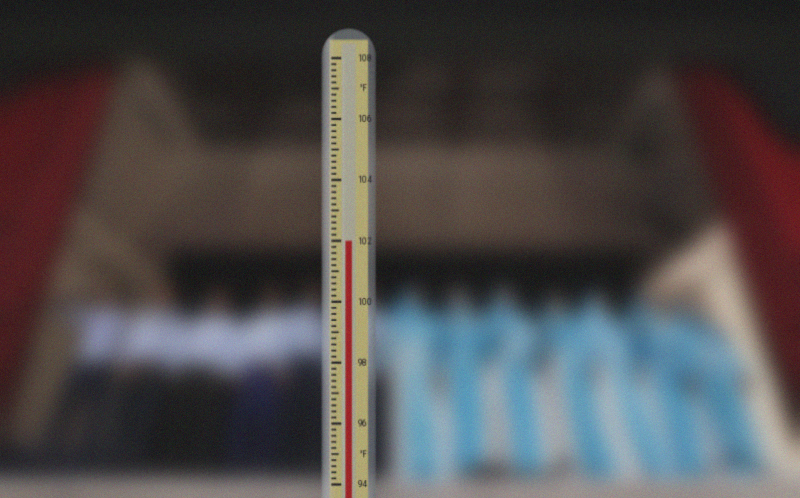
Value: 102 °F
